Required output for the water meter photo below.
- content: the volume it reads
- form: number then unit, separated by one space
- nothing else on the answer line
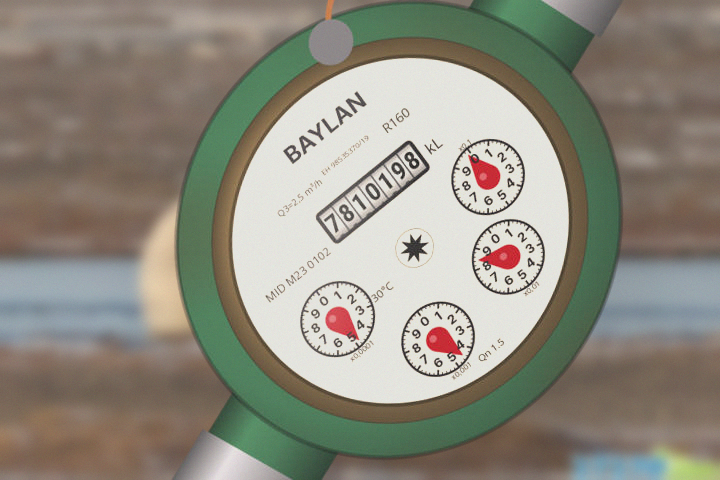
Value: 7810197.9844 kL
